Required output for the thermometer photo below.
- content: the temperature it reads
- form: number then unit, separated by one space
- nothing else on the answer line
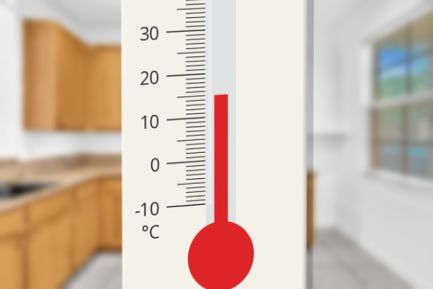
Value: 15 °C
